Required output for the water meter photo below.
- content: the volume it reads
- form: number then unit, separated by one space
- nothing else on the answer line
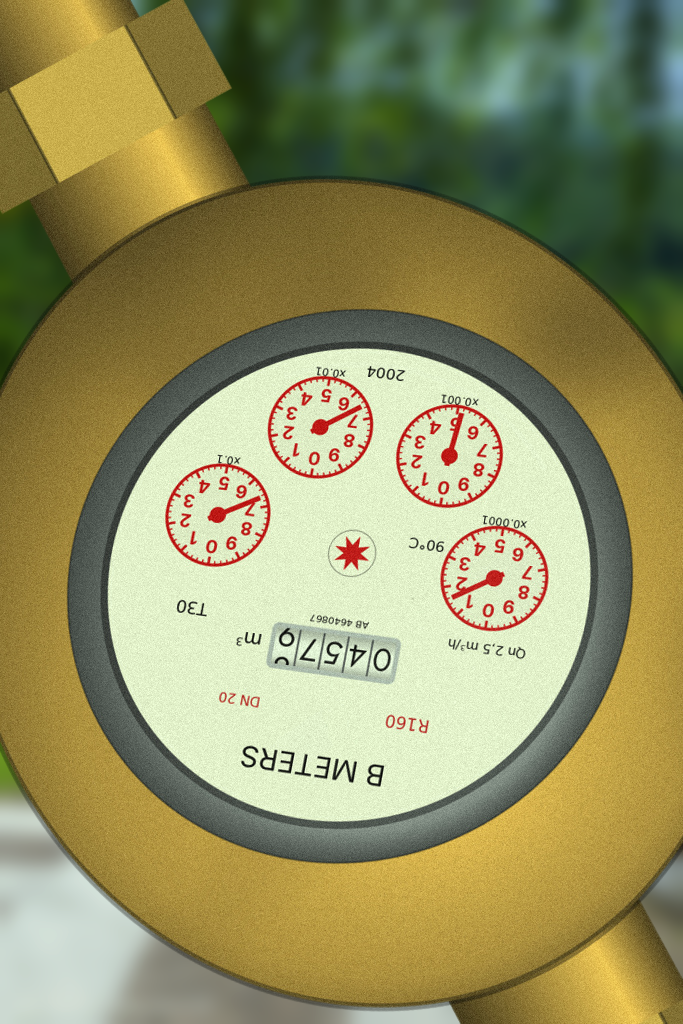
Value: 4578.6651 m³
